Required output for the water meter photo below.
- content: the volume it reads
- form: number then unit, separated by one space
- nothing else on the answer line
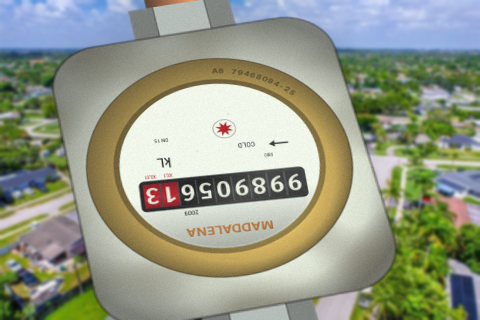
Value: 9989056.13 kL
